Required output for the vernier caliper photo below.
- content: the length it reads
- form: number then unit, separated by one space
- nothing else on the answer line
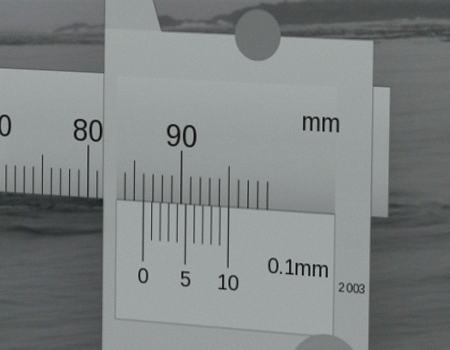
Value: 86.0 mm
